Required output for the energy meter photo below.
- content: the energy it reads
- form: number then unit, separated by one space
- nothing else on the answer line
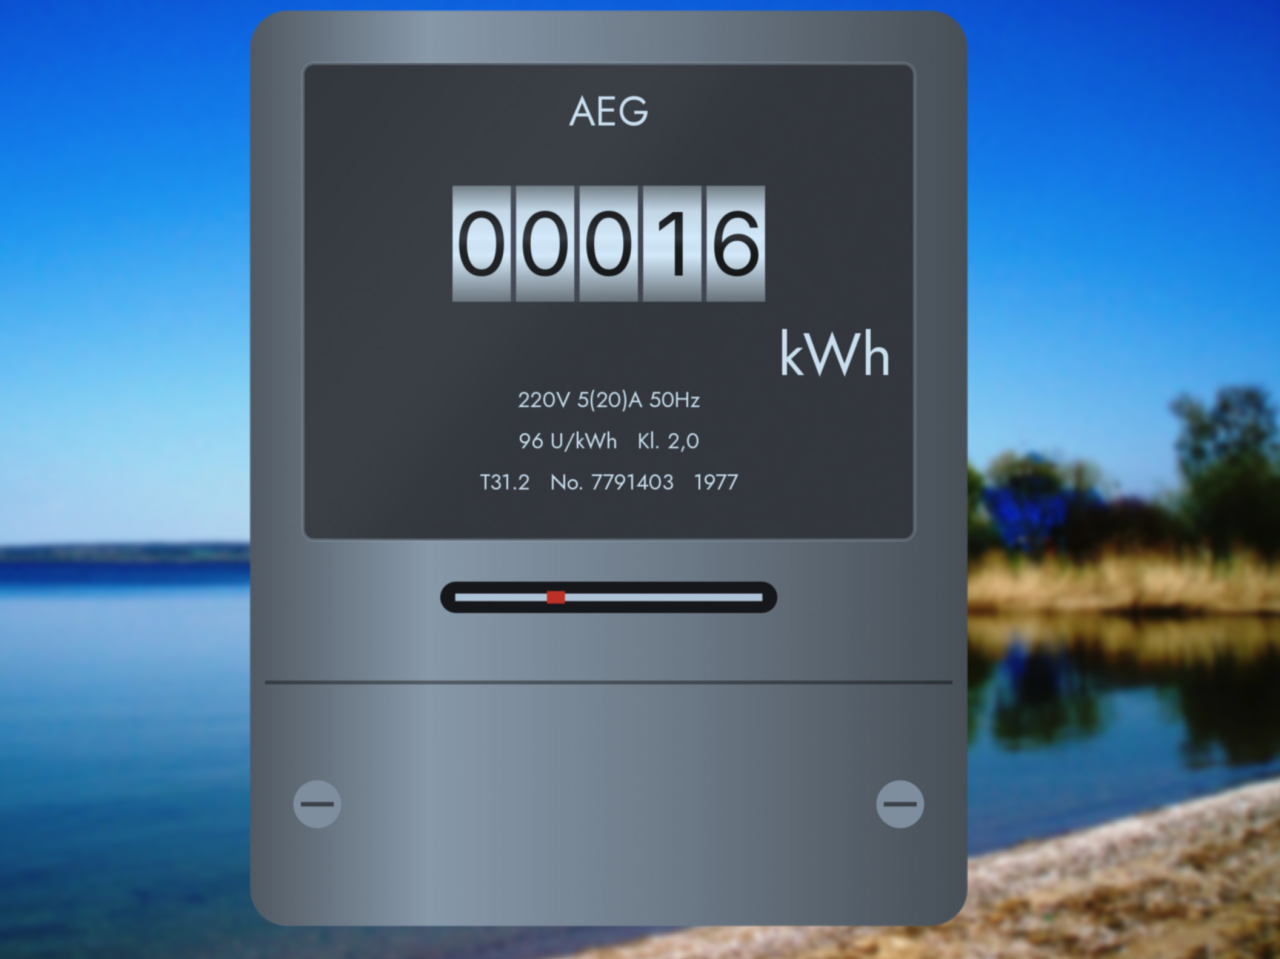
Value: 16 kWh
